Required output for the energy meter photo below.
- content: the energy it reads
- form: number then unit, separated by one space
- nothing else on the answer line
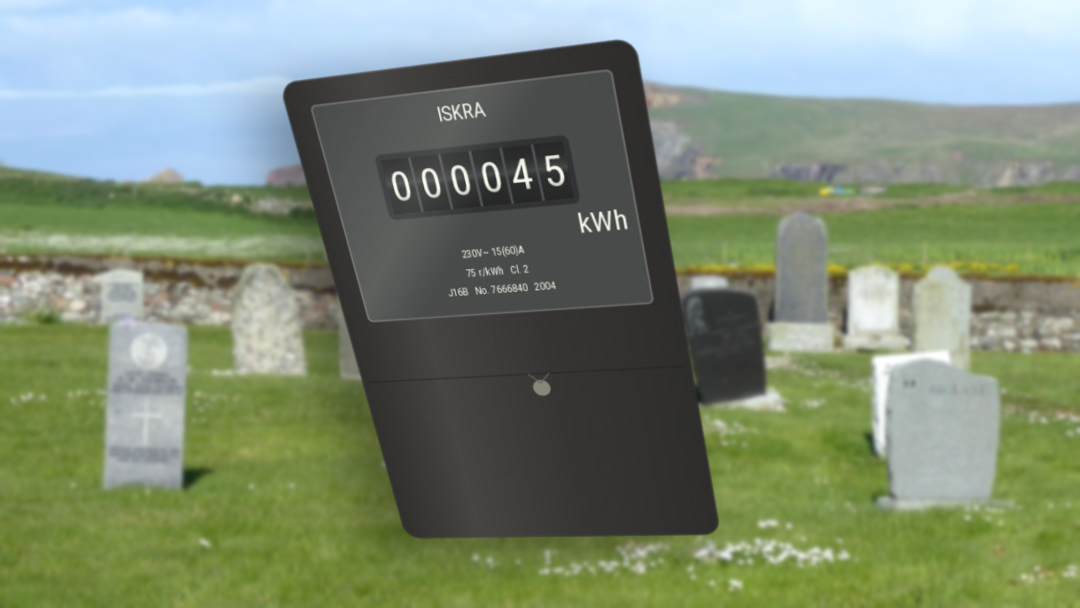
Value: 45 kWh
